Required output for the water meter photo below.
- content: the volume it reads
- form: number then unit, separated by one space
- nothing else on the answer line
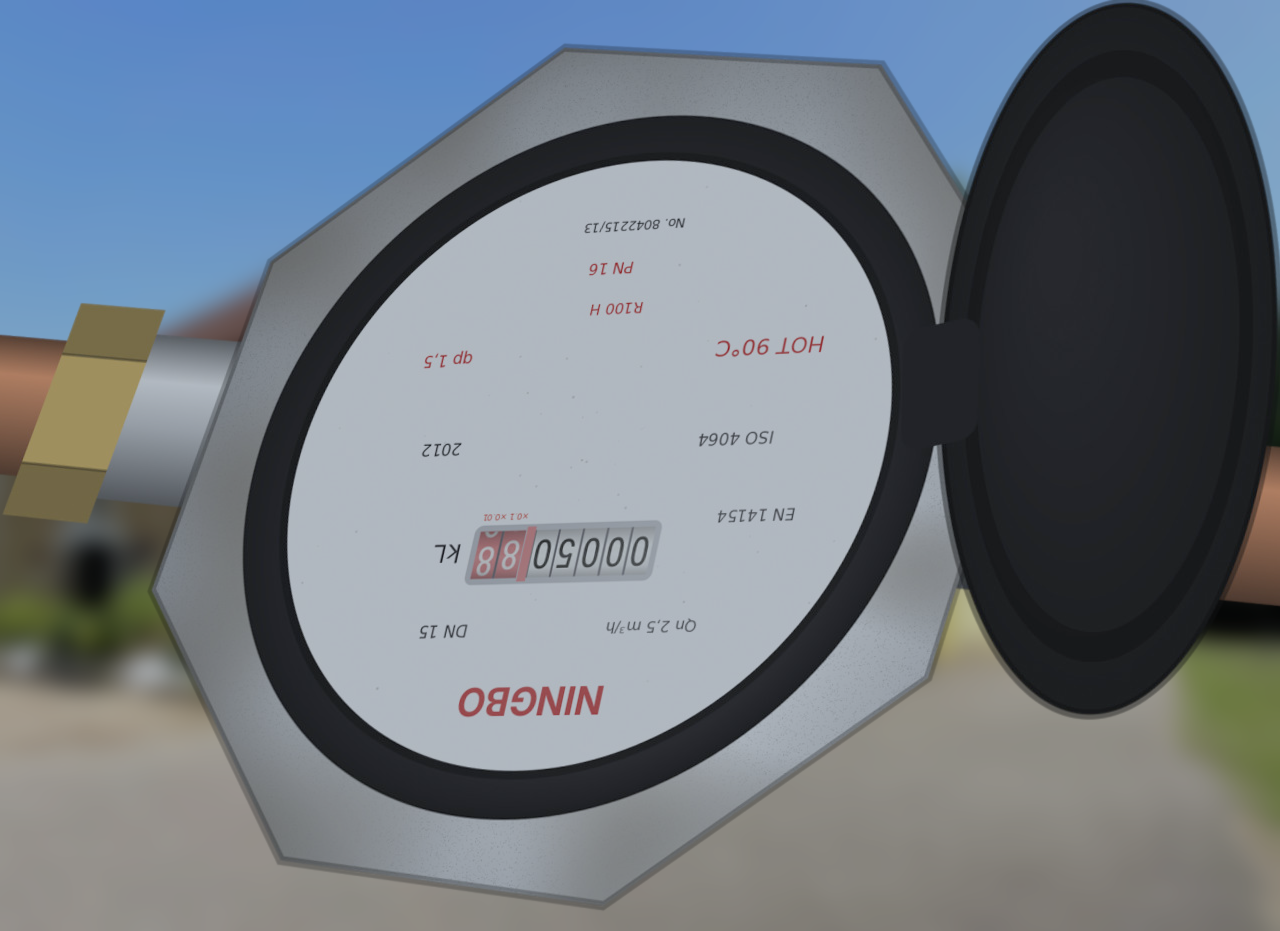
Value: 50.88 kL
